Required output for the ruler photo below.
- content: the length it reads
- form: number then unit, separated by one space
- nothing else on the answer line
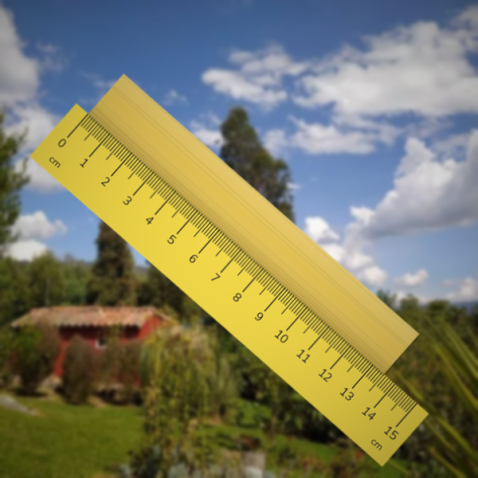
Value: 13.5 cm
